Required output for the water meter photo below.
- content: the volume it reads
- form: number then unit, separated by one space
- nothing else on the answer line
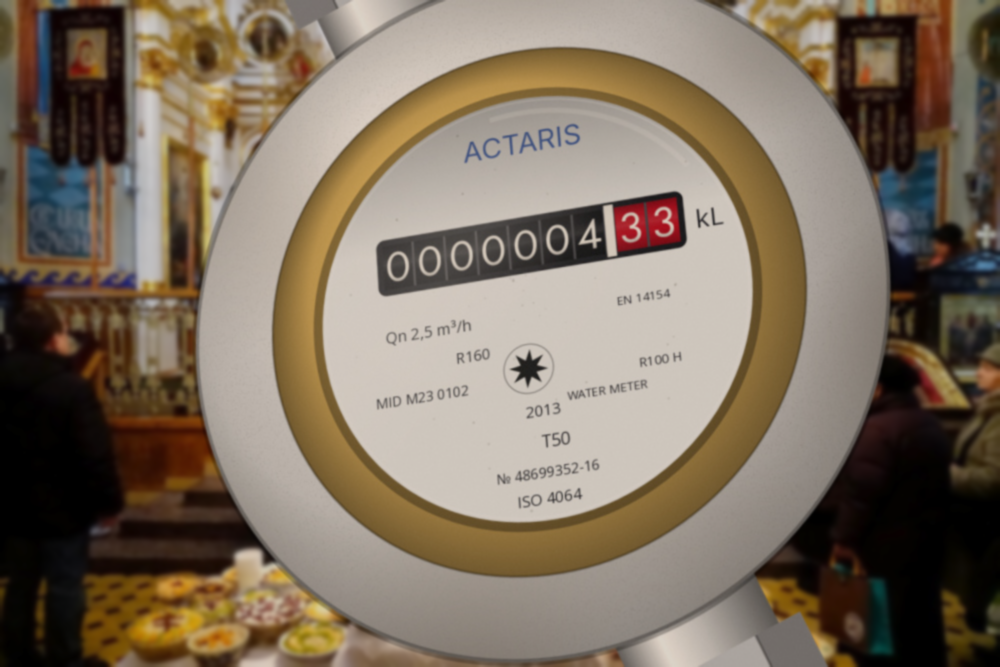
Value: 4.33 kL
